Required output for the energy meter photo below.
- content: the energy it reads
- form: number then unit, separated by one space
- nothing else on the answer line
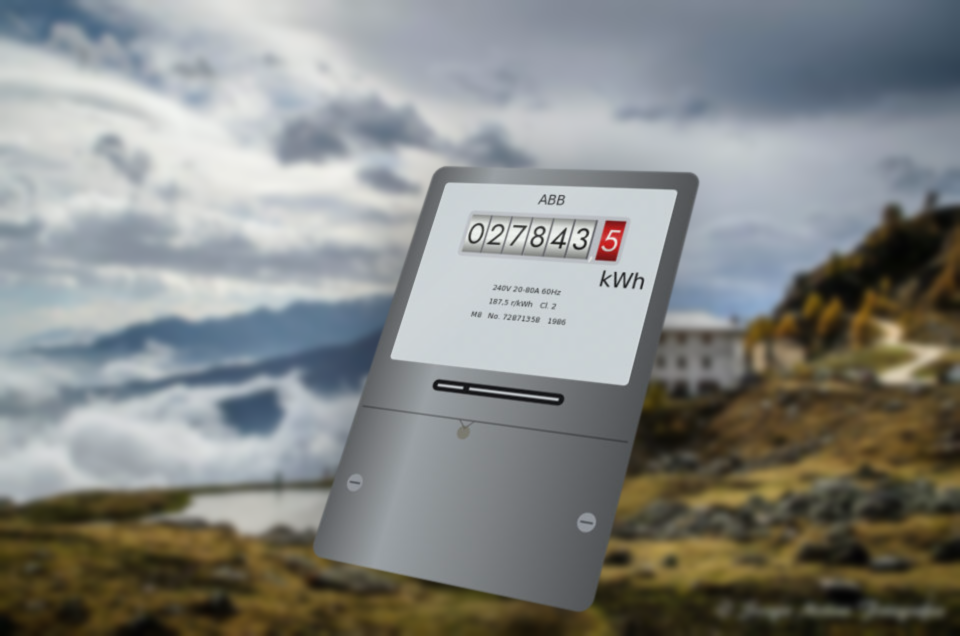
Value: 27843.5 kWh
